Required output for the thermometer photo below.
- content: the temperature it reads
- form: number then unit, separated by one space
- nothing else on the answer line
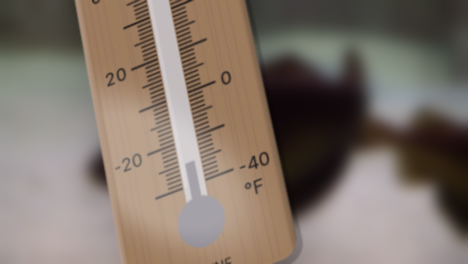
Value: -30 °F
